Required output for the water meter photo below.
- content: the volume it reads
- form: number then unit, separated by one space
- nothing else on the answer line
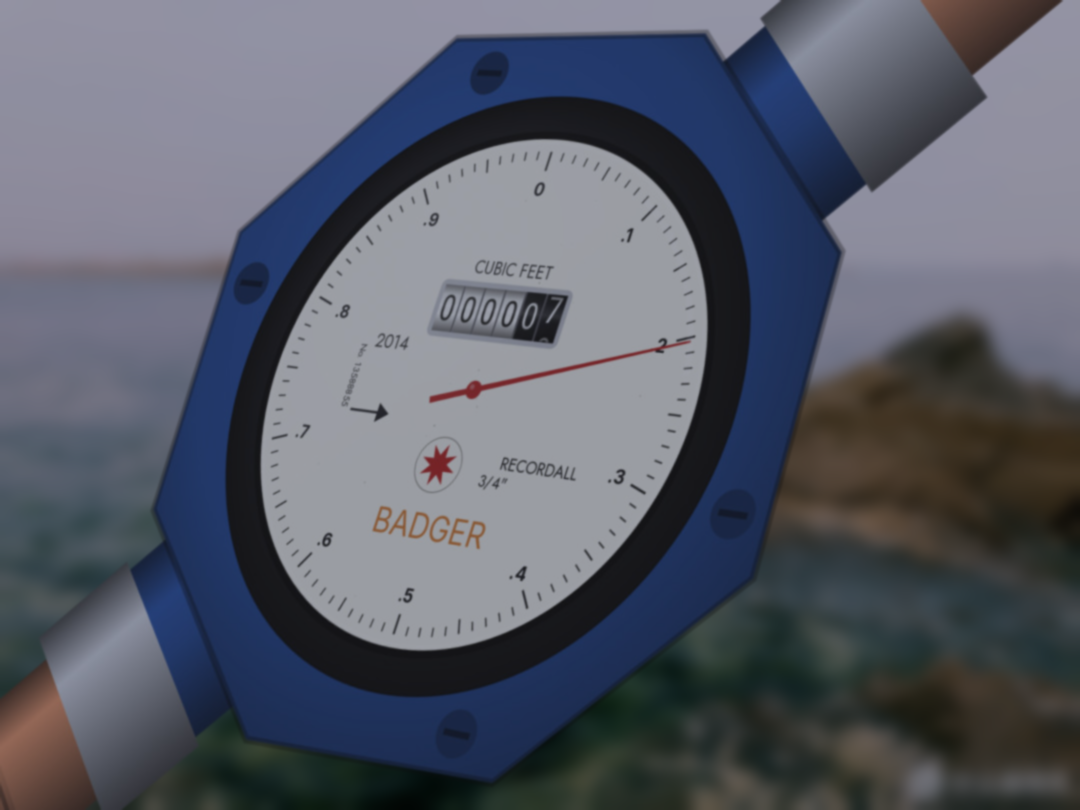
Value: 7.20 ft³
